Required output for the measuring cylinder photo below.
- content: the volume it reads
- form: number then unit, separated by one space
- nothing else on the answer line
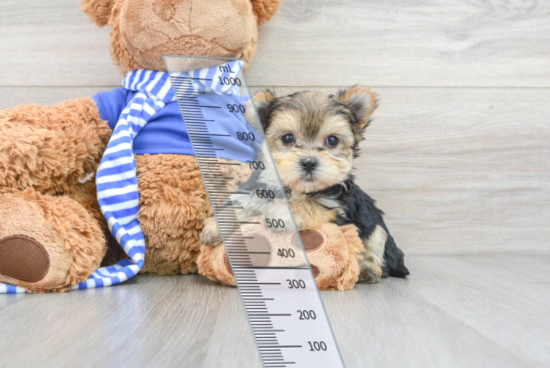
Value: 350 mL
